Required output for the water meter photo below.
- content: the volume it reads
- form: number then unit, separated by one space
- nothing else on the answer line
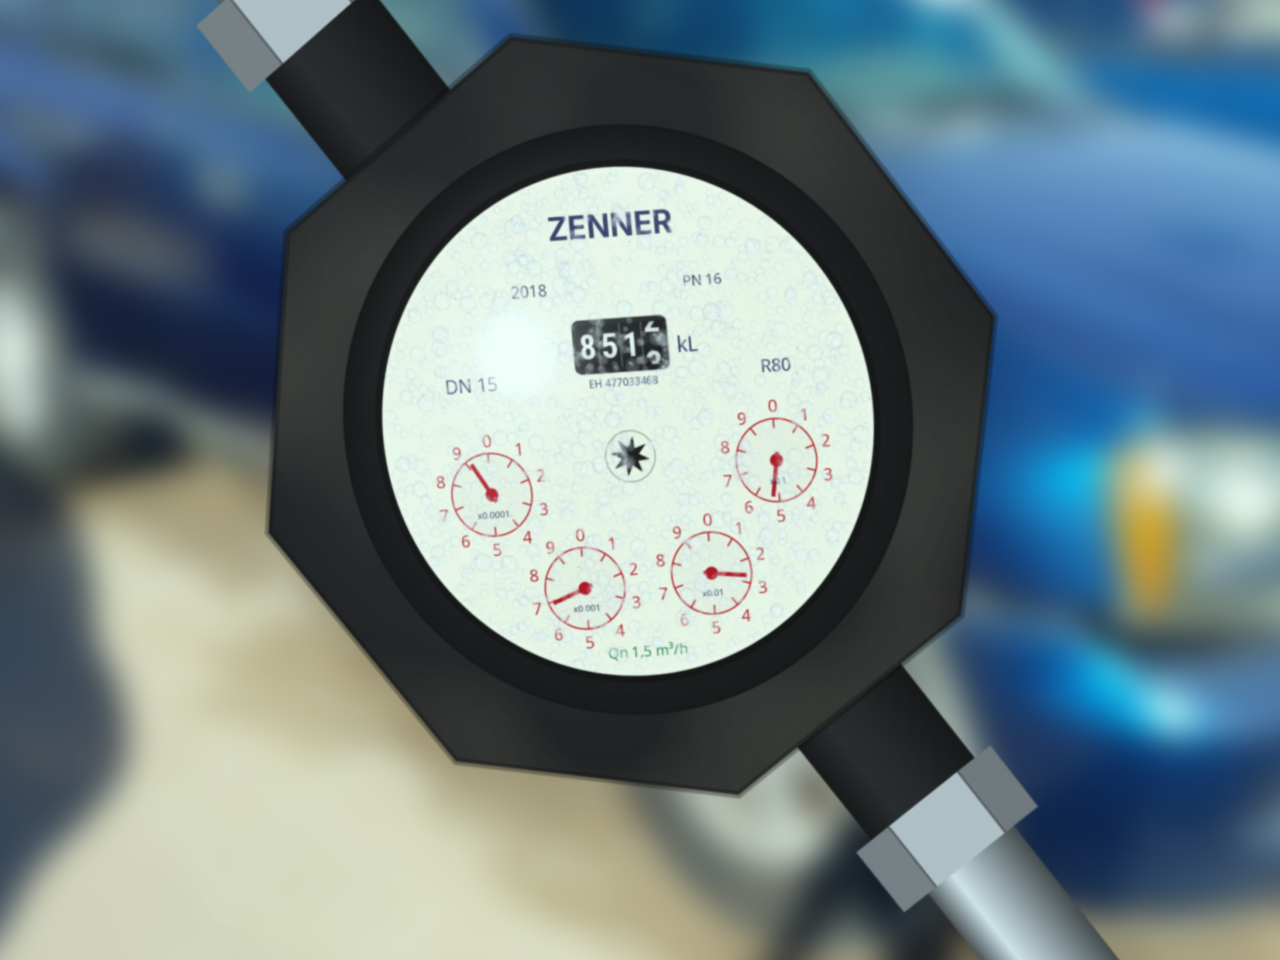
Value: 8512.5269 kL
